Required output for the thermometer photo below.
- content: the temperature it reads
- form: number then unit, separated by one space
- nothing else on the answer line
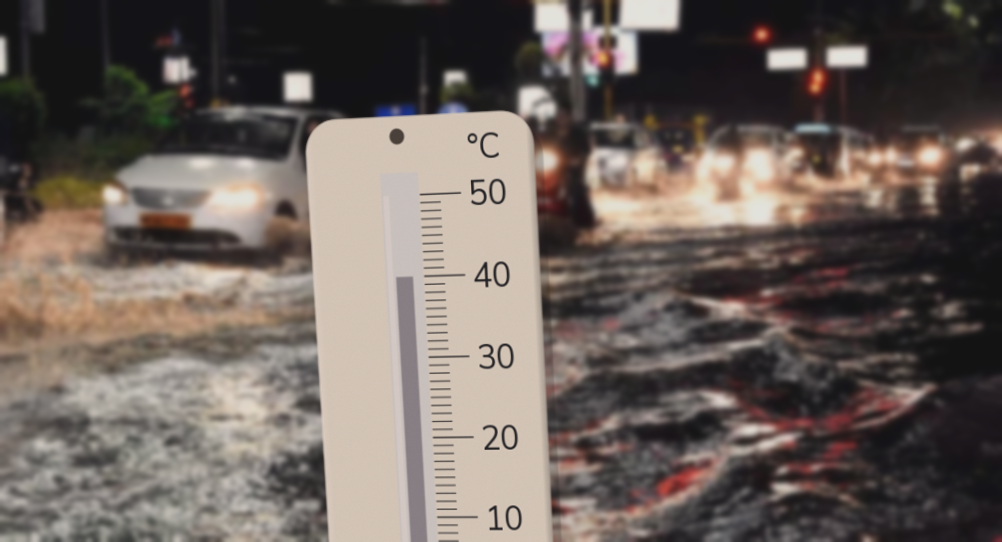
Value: 40 °C
